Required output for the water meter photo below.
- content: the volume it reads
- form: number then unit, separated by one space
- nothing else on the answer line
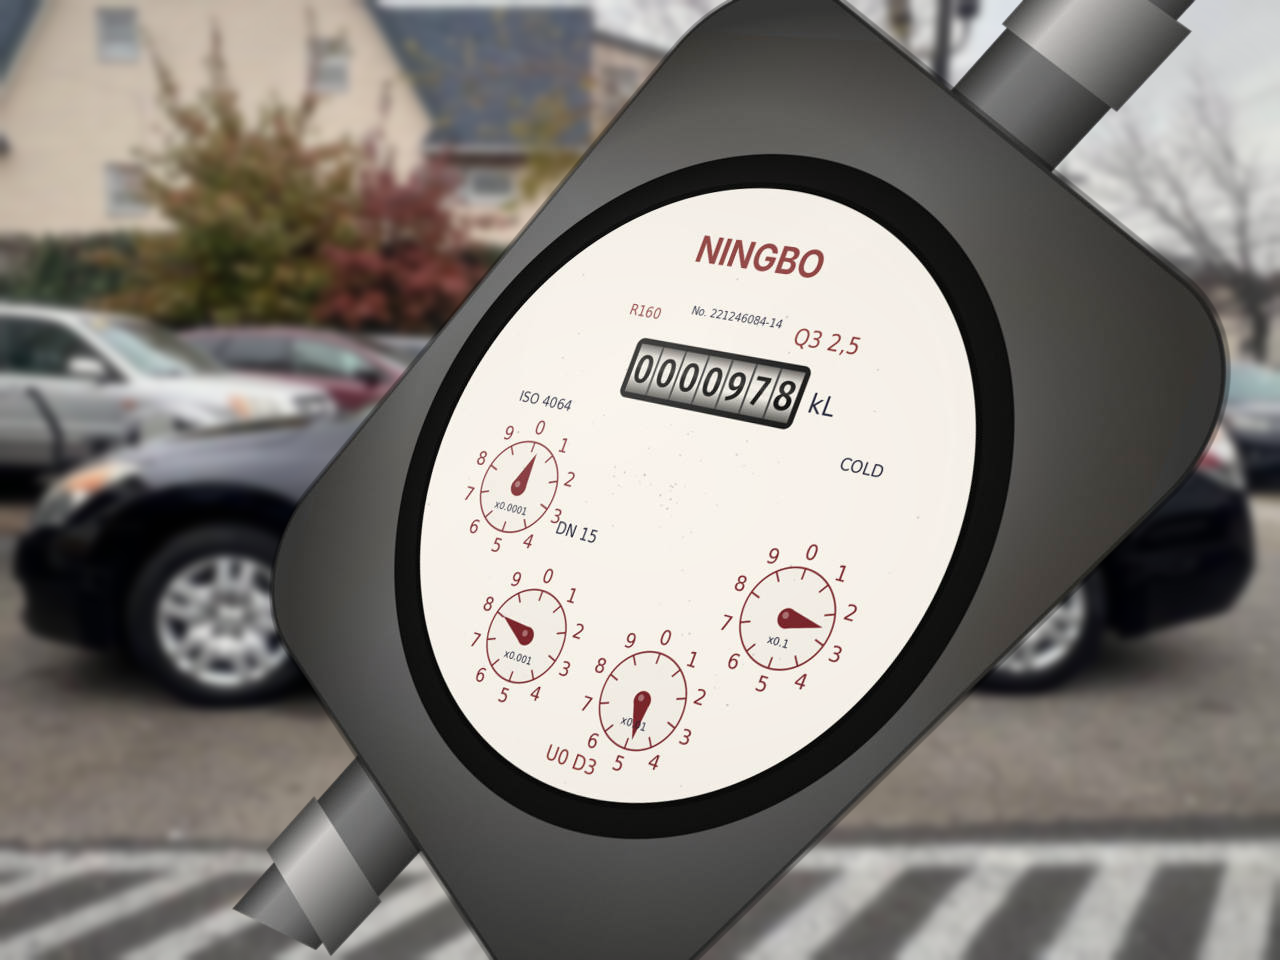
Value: 978.2480 kL
